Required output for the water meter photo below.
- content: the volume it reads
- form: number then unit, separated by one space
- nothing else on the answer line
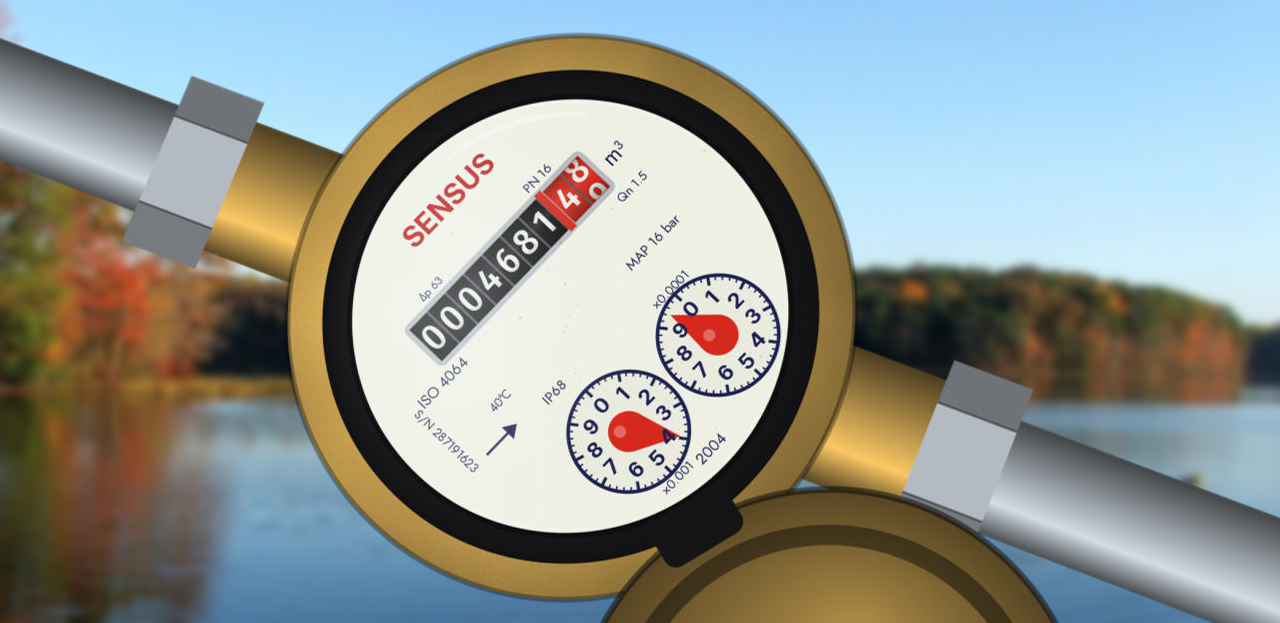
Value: 4681.4839 m³
